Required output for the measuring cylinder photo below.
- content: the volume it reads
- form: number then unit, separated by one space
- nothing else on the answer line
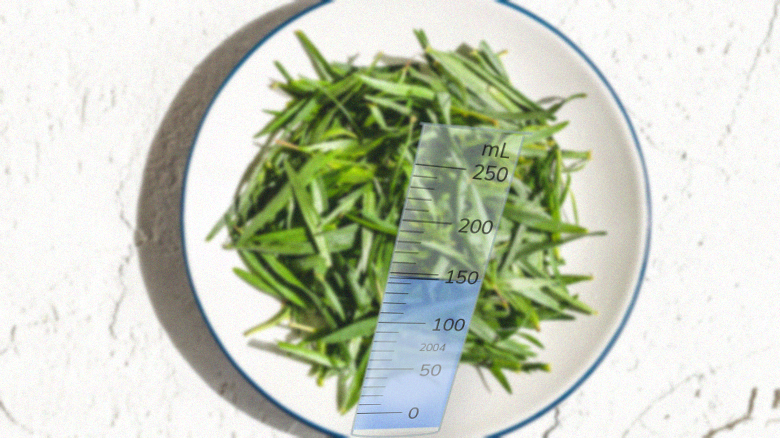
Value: 145 mL
